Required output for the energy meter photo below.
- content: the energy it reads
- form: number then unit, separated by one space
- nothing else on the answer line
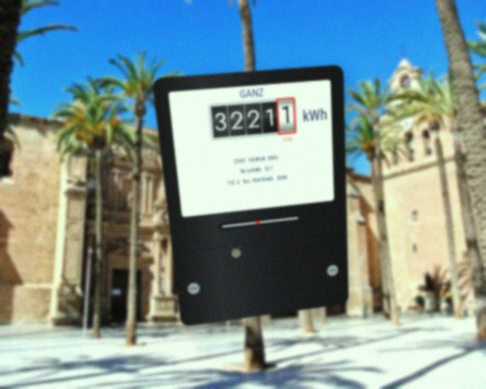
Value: 3221.1 kWh
